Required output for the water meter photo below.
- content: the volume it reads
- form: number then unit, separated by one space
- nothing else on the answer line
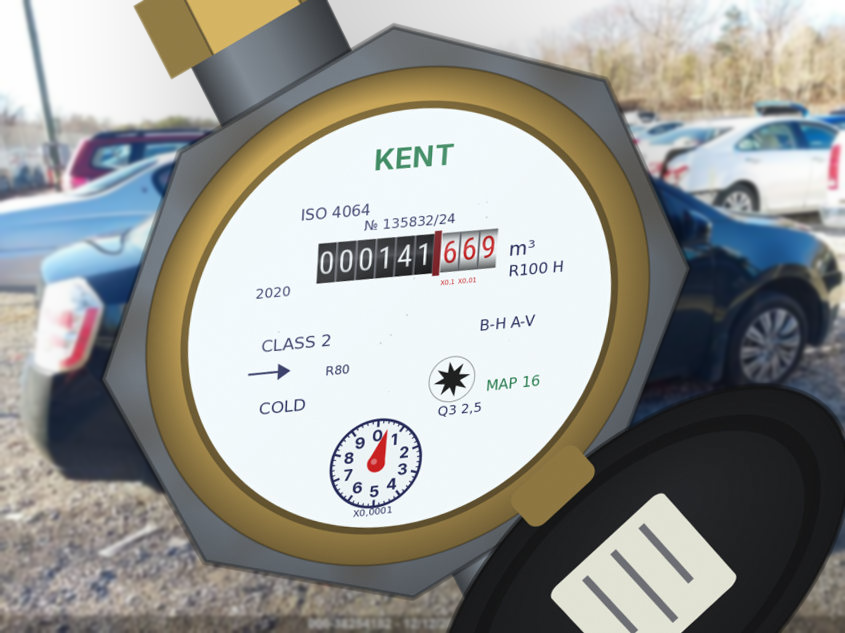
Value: 141.6690 m³
